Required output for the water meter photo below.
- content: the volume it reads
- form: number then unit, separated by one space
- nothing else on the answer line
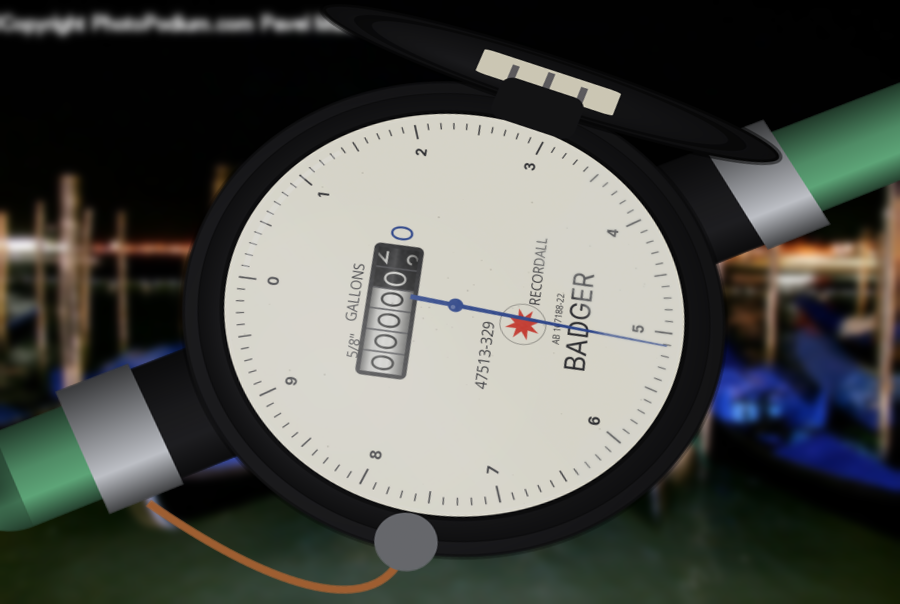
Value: 25.1 gal
